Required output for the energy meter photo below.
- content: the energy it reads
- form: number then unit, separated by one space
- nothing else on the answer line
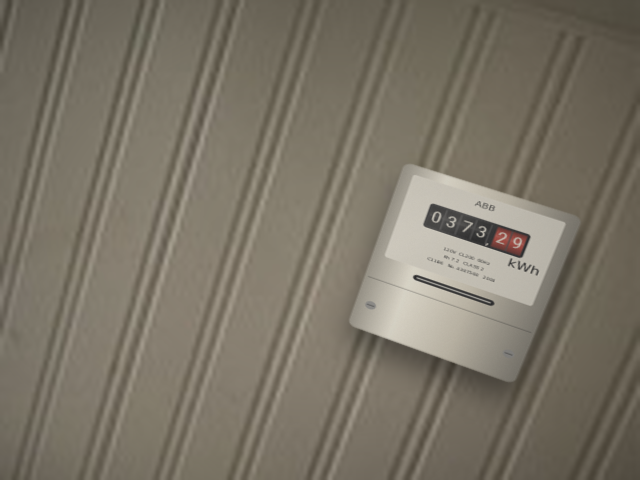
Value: 373.29 kWh
